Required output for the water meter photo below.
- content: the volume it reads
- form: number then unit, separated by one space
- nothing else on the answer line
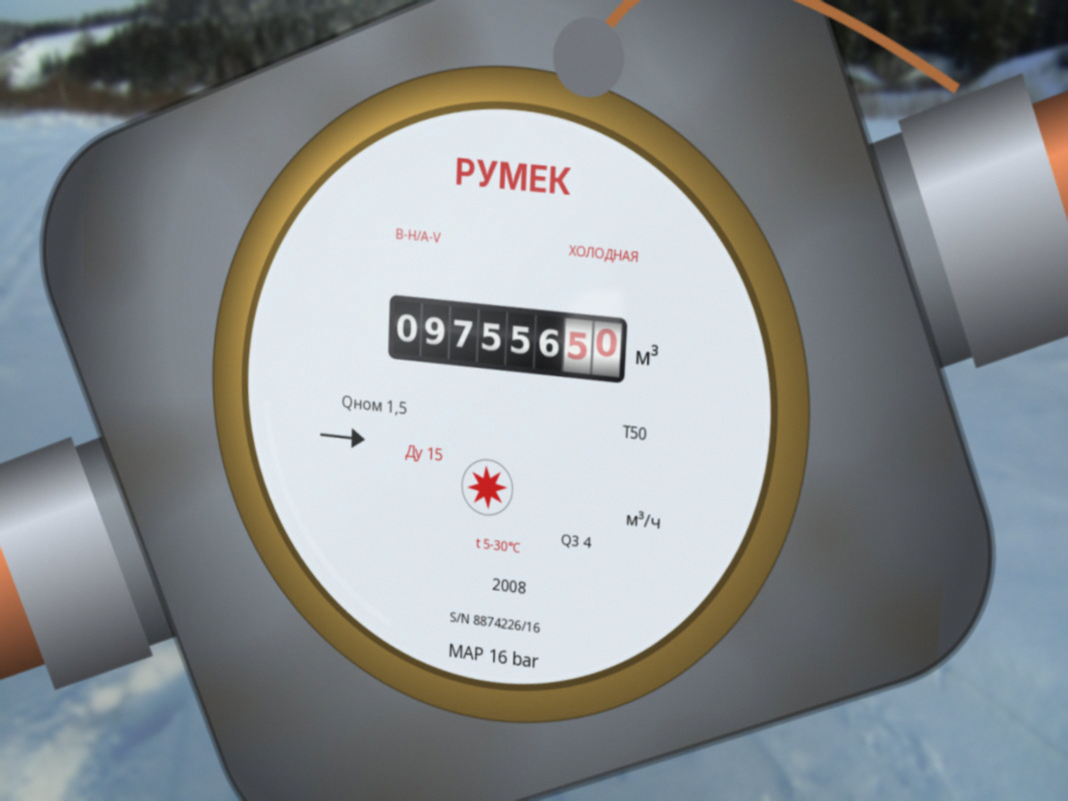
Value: 97556.50 m³
